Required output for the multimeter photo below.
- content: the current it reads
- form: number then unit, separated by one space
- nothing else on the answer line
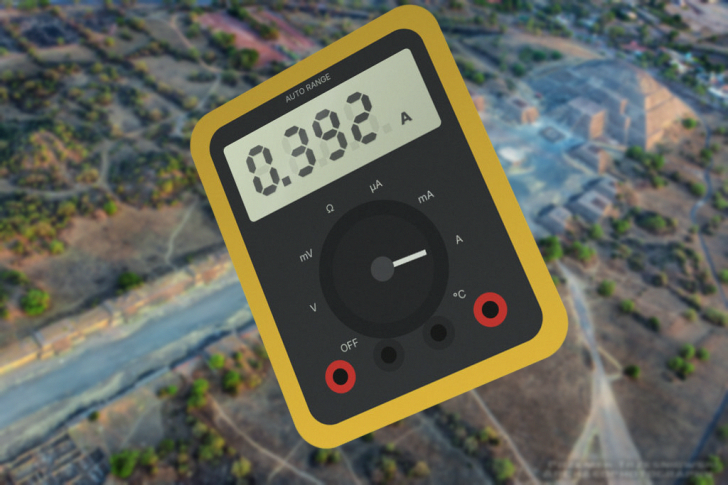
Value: 0.392 A
